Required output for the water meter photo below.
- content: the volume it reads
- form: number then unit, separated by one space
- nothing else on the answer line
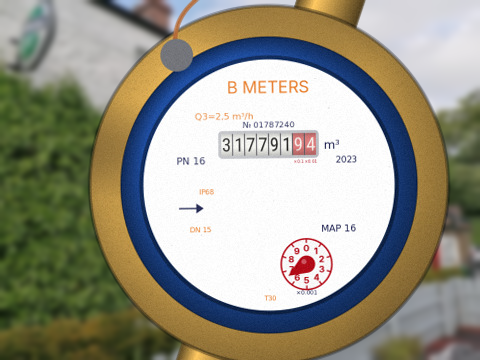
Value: 317791.946 m³
